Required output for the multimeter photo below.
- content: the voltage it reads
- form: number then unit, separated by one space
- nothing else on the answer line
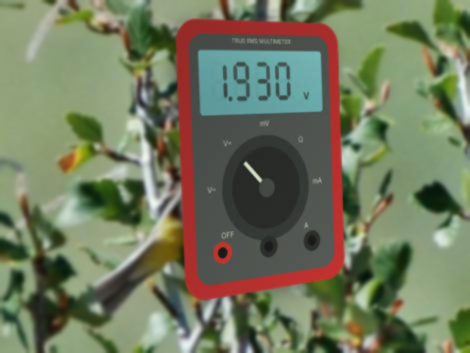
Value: 1.930 V
